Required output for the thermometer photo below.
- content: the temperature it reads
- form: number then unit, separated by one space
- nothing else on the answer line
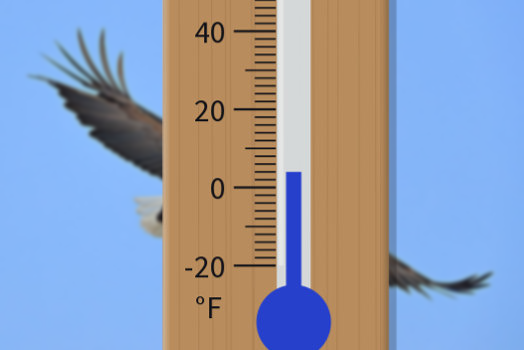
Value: 4 °F
